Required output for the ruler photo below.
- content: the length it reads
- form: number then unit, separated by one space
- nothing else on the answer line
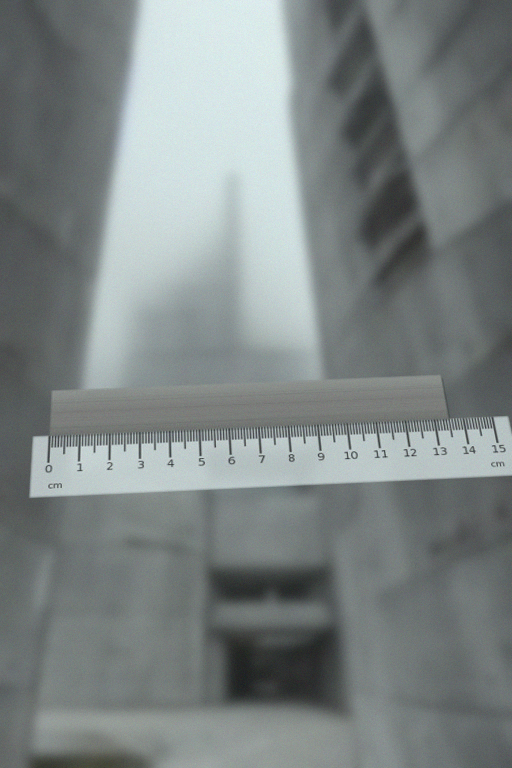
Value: 13.5 cm
